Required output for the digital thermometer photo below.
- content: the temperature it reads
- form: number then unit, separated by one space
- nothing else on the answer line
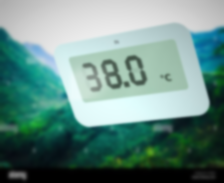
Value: 38.0 °C
